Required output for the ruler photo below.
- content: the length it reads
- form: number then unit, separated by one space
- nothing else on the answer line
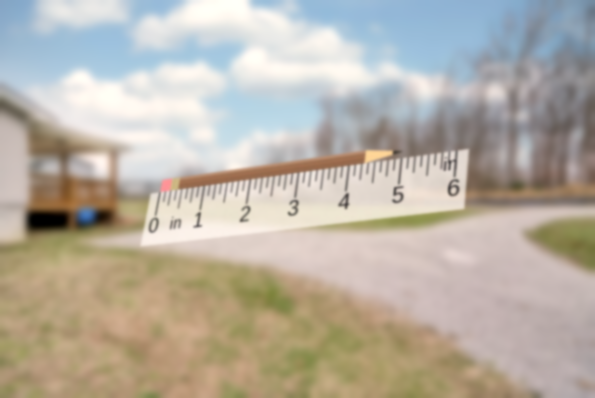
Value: 5 in
